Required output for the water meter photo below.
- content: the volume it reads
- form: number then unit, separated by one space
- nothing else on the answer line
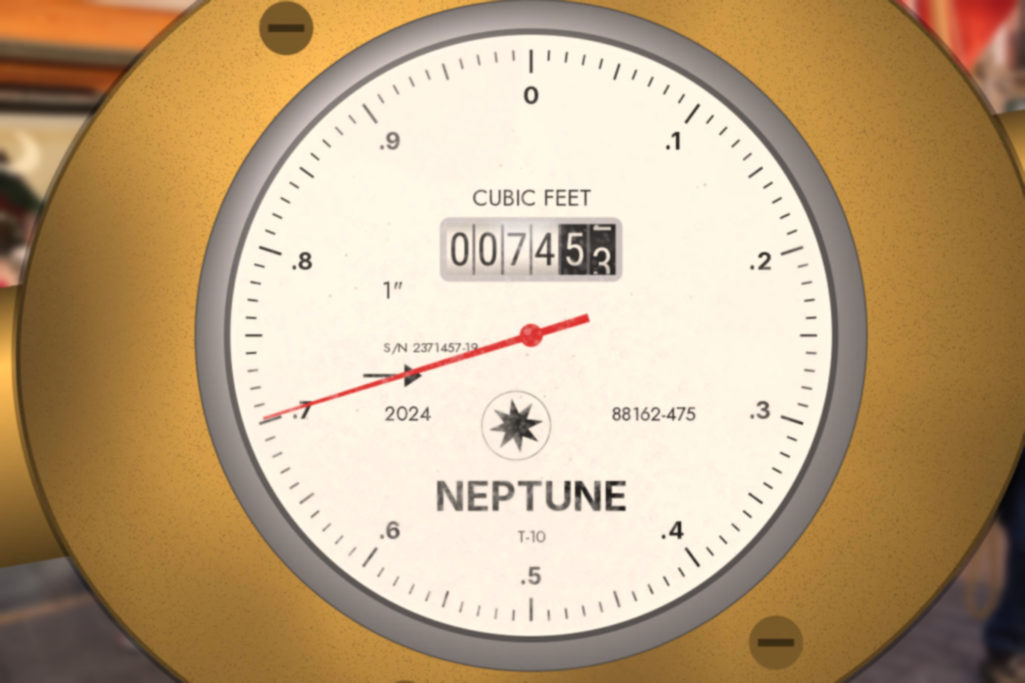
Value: 7452.70 ft³
